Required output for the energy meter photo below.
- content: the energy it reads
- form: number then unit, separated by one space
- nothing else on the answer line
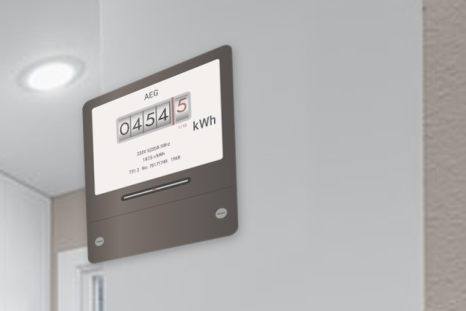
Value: 454.5 kWh
